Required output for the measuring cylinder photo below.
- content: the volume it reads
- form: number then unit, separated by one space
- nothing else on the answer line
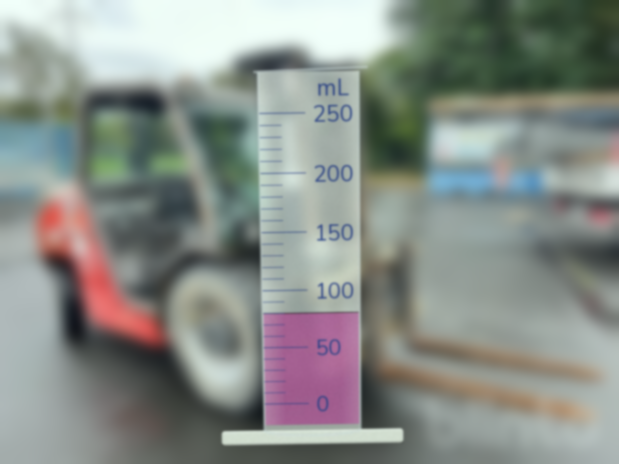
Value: 80 mL
